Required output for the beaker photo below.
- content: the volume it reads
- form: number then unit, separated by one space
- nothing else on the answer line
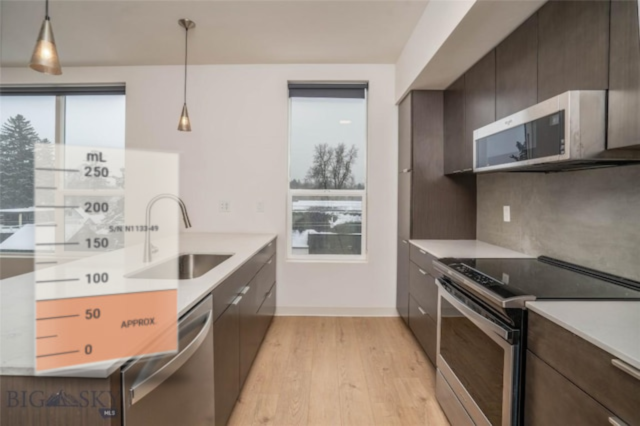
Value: 75 mL
